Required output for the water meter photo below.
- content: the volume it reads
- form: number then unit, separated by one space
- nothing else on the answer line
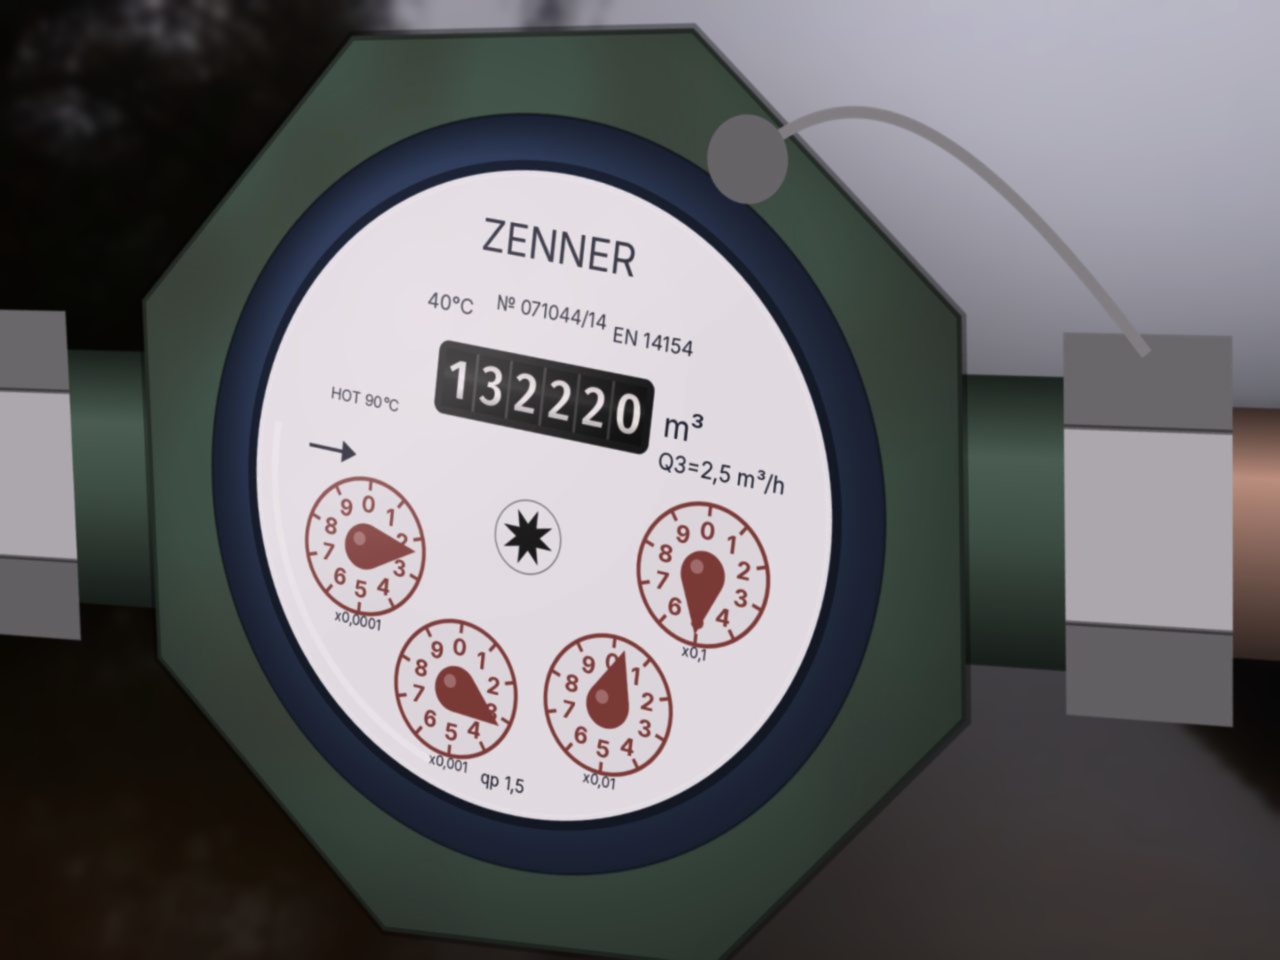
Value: 132220.5032 m³
